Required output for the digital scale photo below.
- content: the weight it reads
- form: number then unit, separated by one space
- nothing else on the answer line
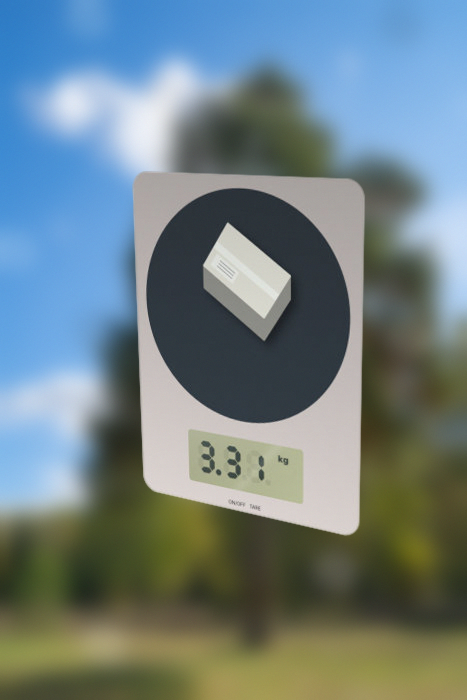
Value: 3.31 kg
